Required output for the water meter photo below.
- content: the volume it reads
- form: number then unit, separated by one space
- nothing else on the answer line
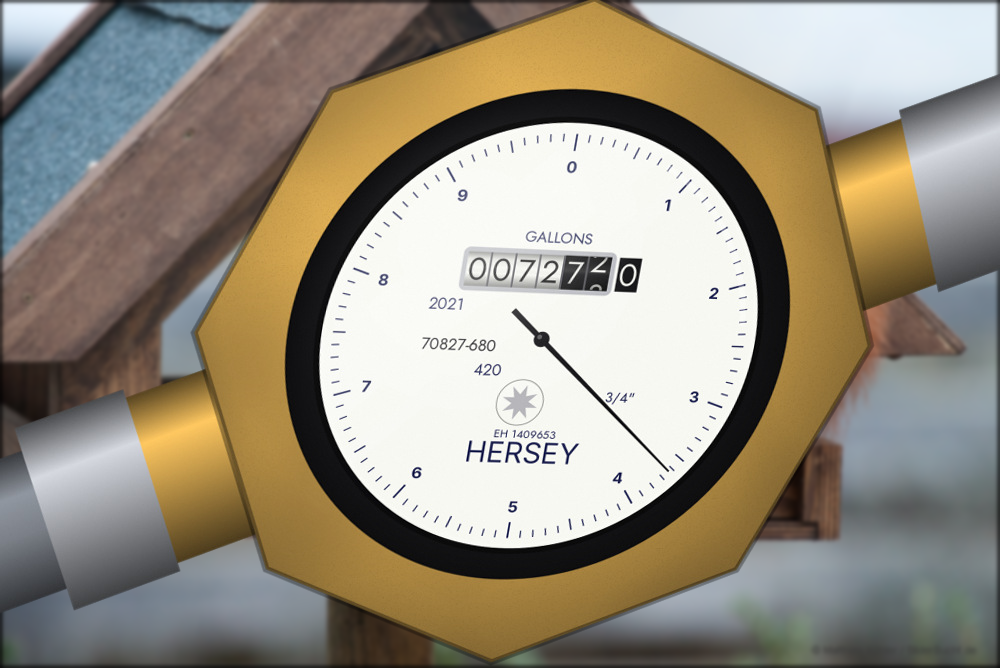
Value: 72723.6 gal
